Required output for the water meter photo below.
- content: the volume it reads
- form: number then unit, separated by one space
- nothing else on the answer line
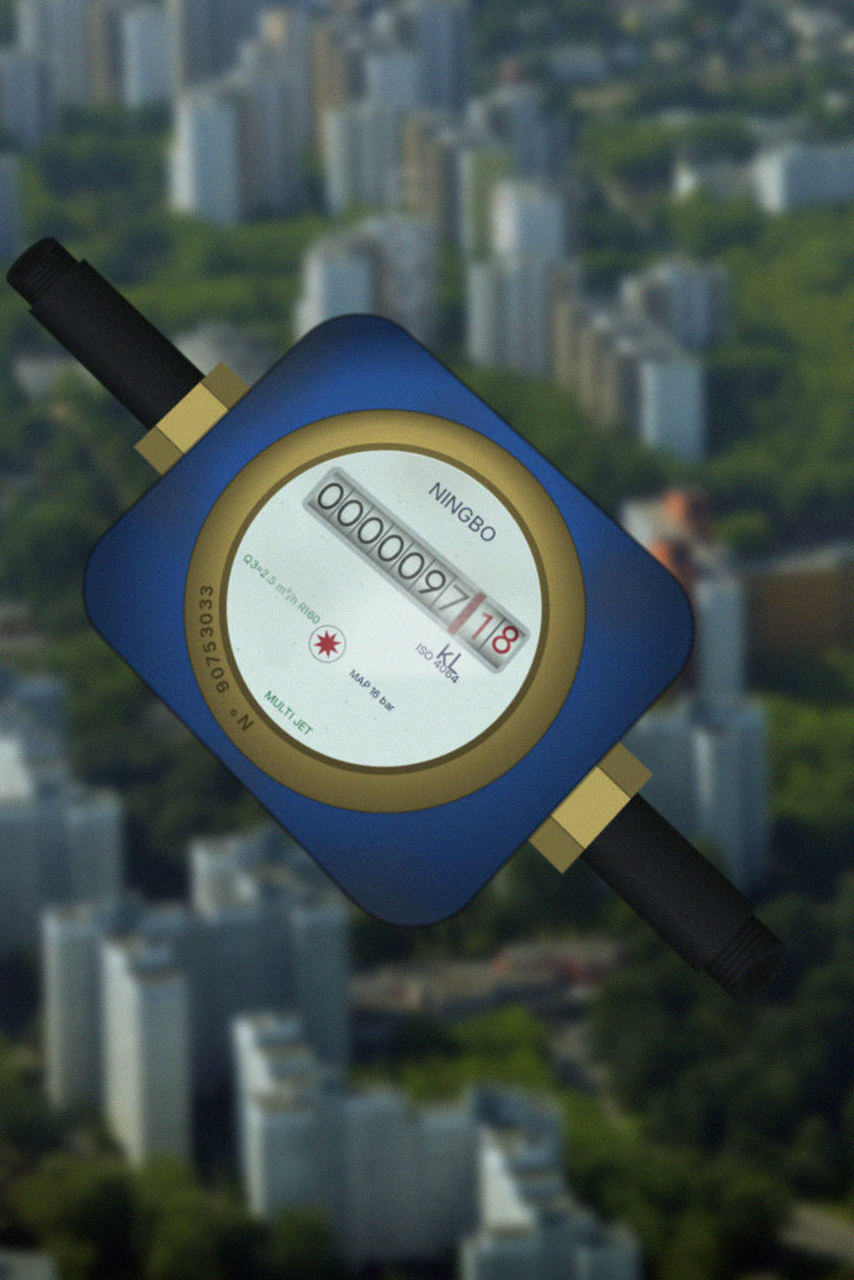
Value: 97.18 kL
